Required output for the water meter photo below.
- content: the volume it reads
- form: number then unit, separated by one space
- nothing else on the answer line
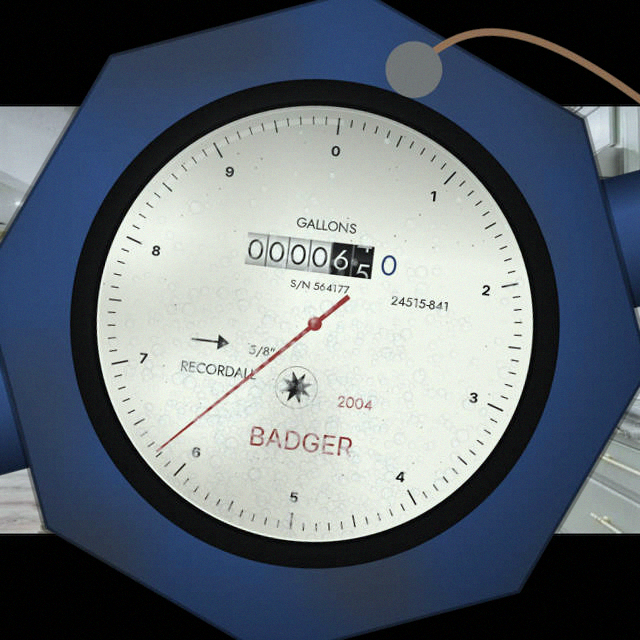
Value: 646.2 gal
